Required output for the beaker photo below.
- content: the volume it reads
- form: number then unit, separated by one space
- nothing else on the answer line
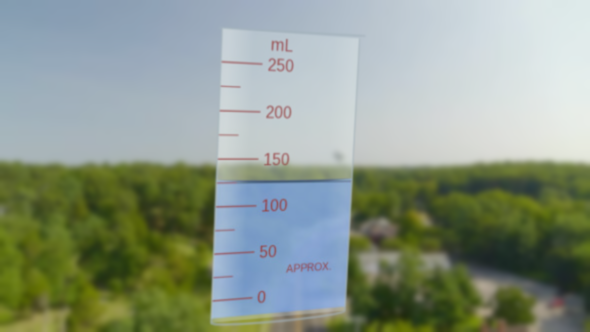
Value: 125 mL
